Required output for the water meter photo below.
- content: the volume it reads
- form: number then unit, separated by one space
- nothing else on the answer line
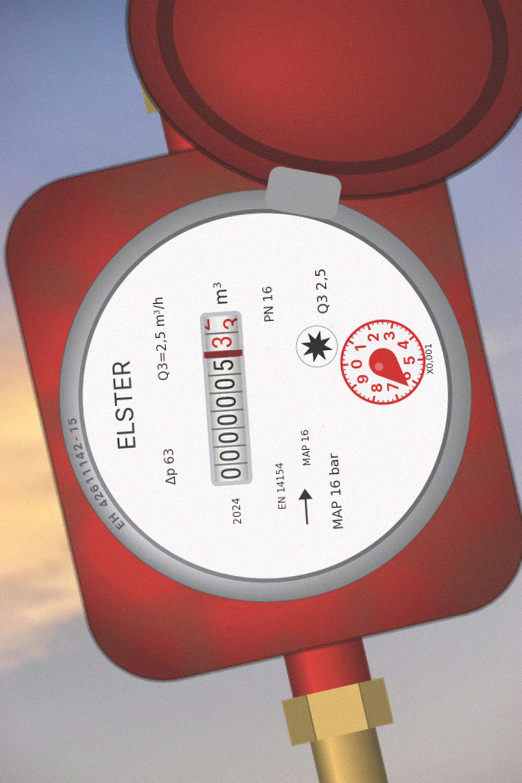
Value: 5.326 m³
